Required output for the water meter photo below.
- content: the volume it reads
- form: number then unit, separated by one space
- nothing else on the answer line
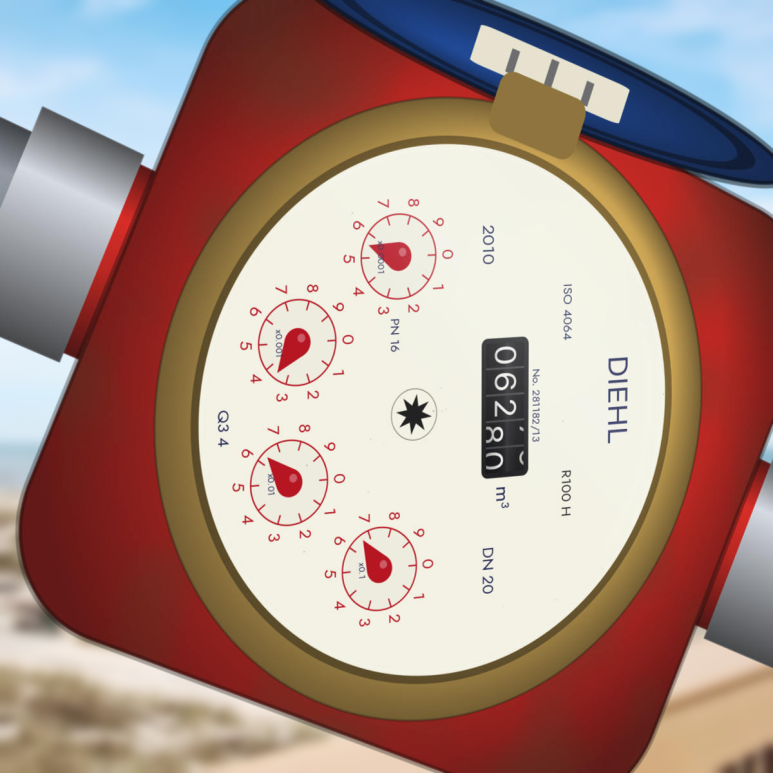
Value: 6279.6635 m³
